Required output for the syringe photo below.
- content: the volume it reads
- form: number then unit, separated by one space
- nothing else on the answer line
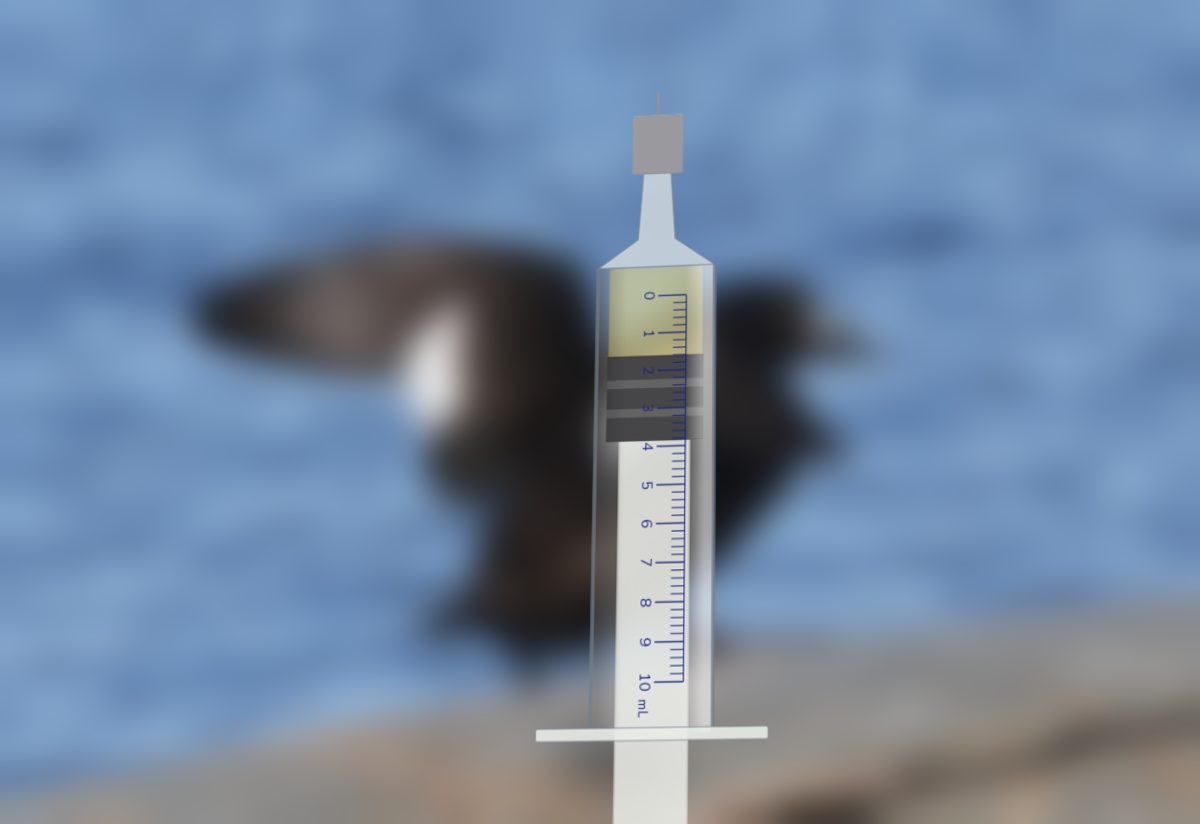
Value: 1.6 mL
